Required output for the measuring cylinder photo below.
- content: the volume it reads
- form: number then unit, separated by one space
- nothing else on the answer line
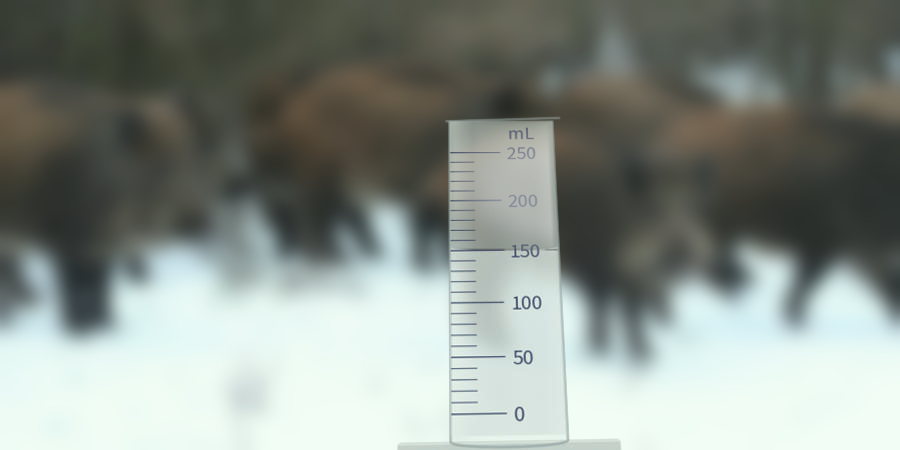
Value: 150 mL
